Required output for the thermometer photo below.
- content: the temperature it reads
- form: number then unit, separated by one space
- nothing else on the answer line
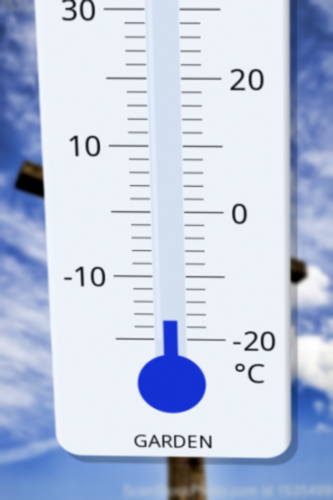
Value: -17 °C
